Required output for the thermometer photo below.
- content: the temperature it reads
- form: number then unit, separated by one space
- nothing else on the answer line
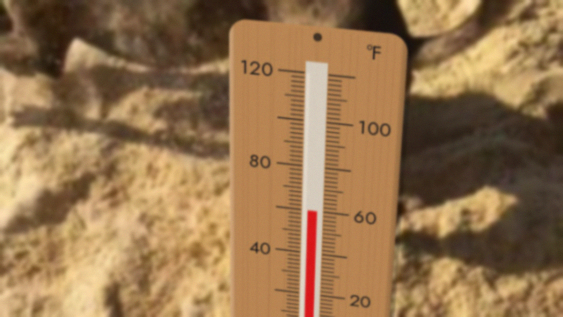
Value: 60 °F
